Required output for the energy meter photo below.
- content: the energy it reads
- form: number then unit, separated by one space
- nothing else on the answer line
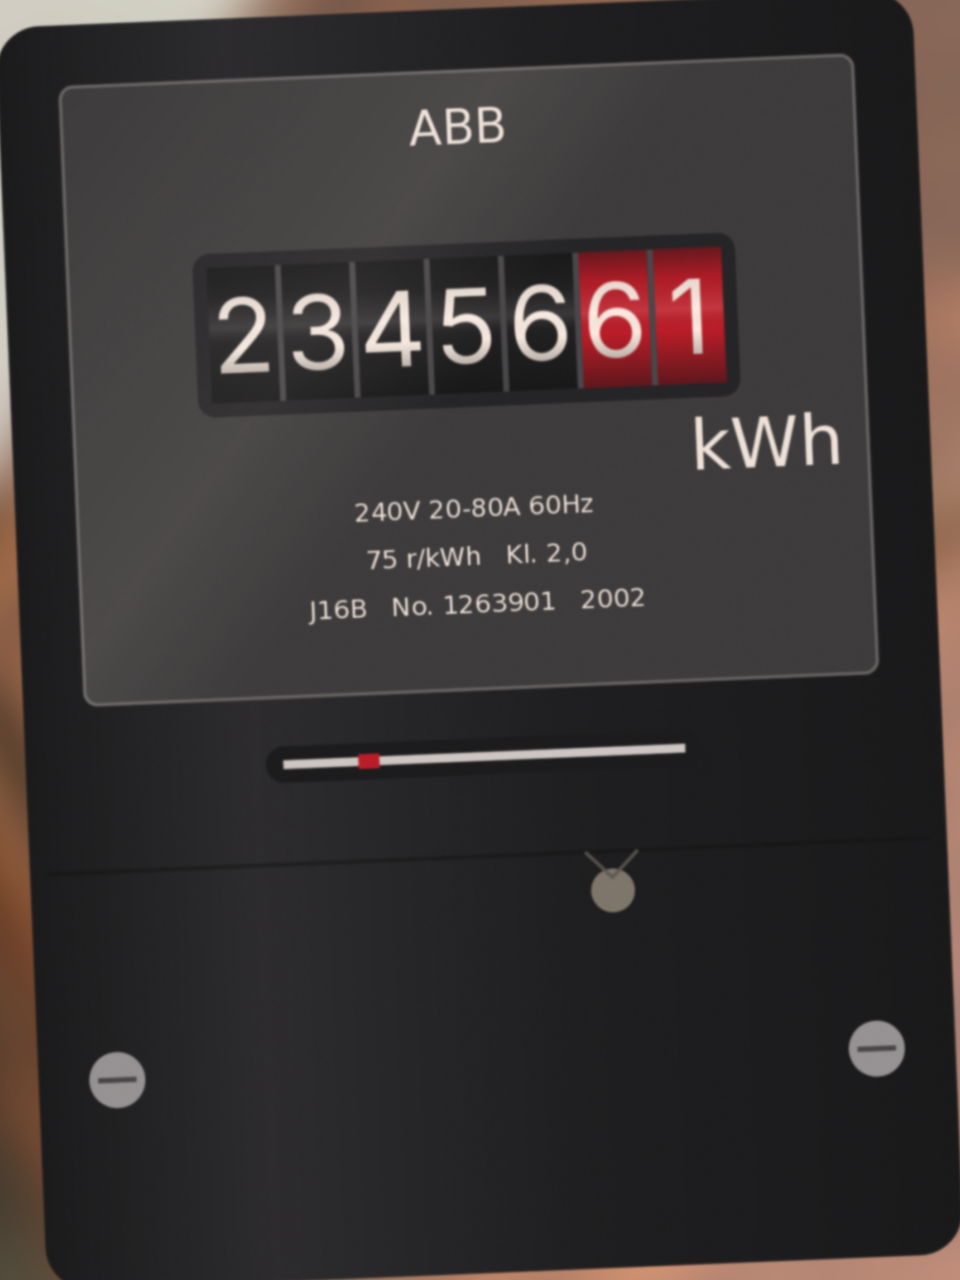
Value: 23456.61 kWh
